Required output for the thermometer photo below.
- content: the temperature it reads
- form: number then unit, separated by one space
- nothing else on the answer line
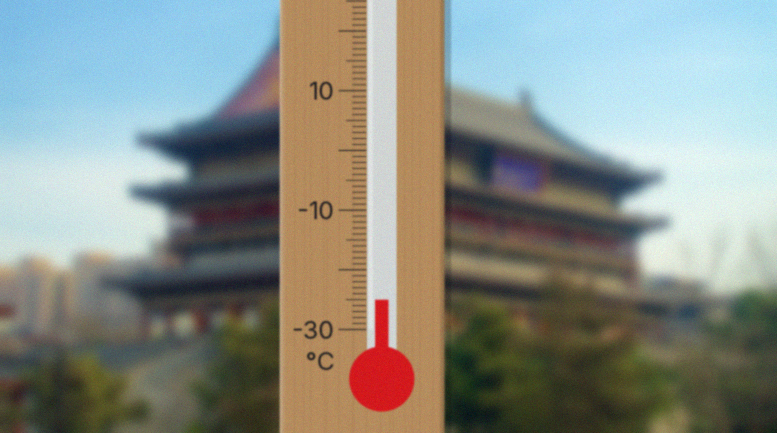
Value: -25 °C
